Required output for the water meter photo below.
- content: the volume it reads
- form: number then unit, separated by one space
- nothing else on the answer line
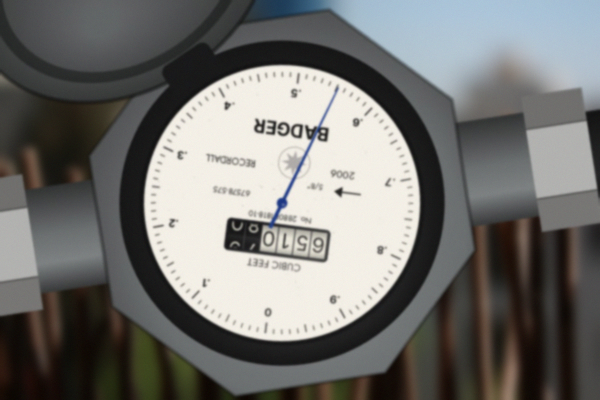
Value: 651079.55 ft³
